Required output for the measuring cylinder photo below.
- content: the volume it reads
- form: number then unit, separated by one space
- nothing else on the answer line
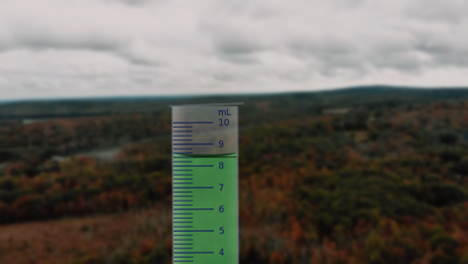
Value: 8.4 mL
